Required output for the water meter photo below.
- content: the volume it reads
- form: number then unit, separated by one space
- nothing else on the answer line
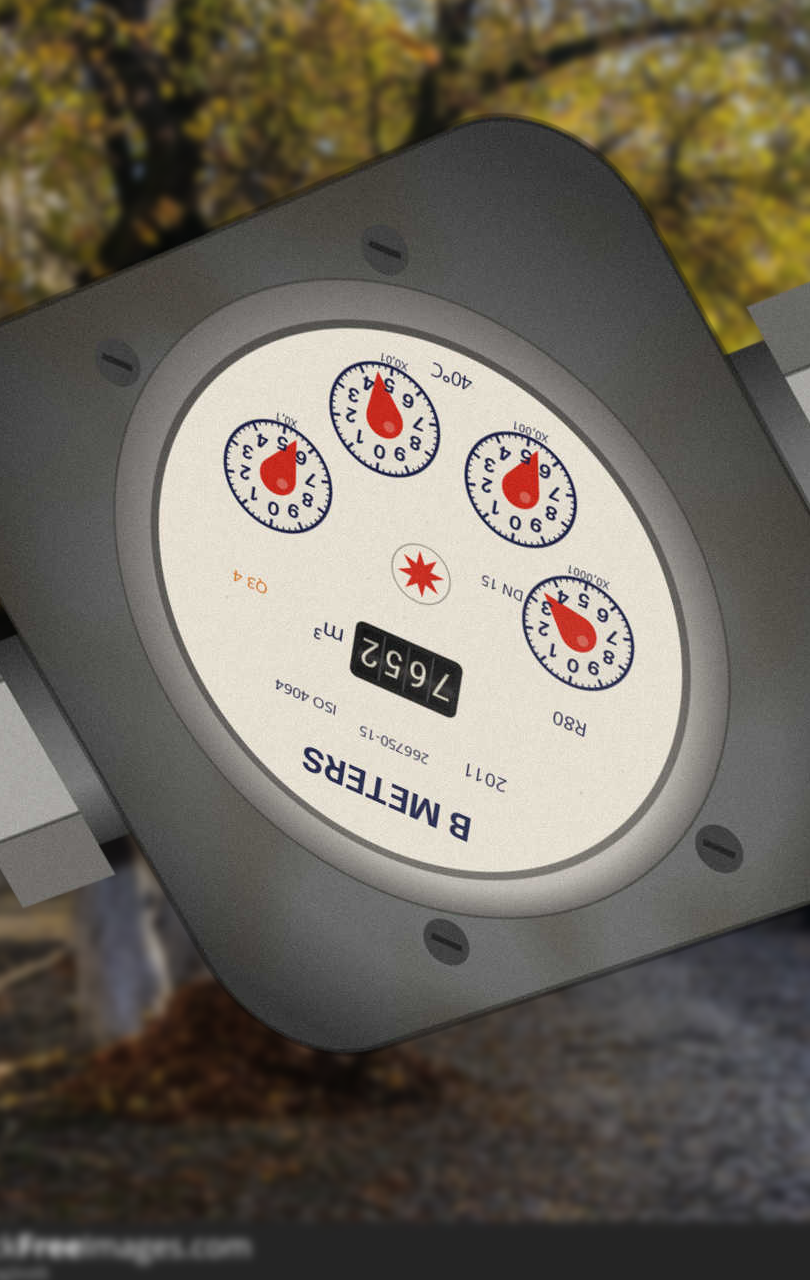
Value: 7652.5453 m³
